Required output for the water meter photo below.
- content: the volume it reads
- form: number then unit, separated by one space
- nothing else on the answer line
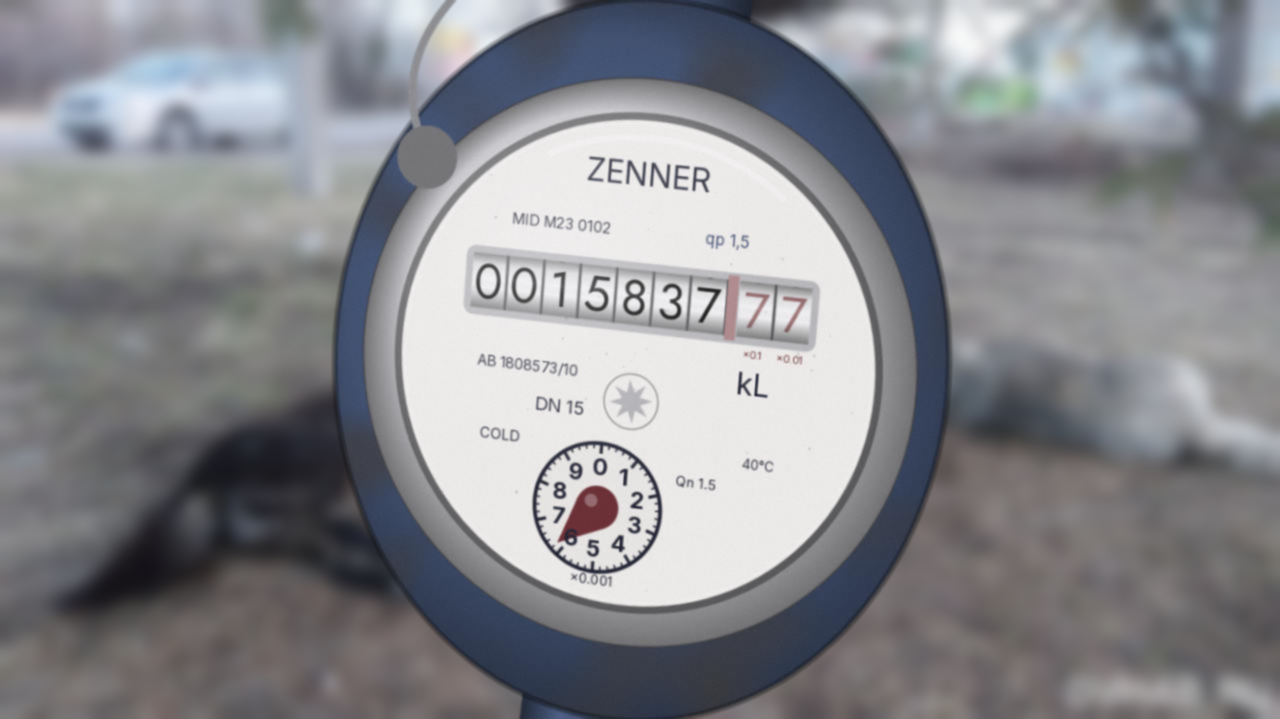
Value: 15837.776 kL
